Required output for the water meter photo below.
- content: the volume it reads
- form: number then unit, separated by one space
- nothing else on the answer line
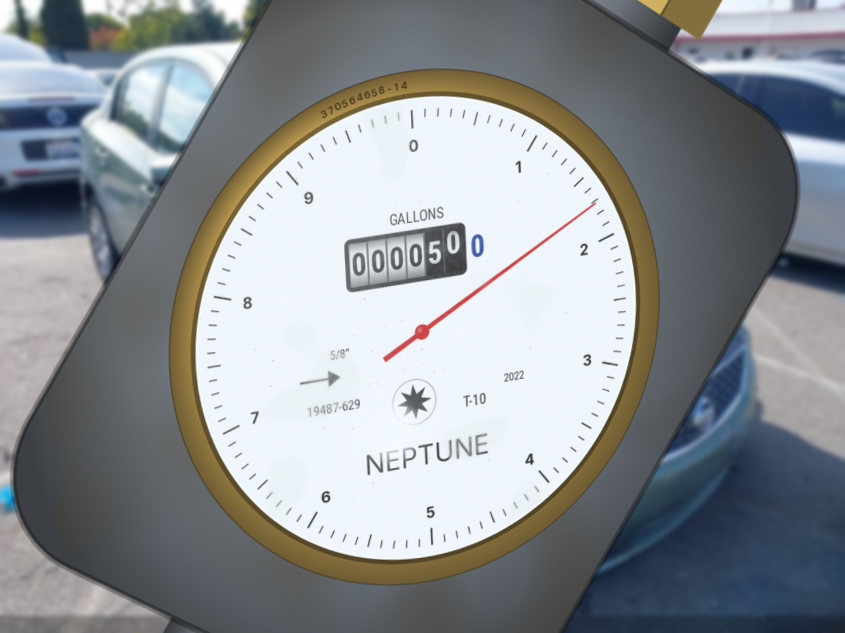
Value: 501.7 gal
